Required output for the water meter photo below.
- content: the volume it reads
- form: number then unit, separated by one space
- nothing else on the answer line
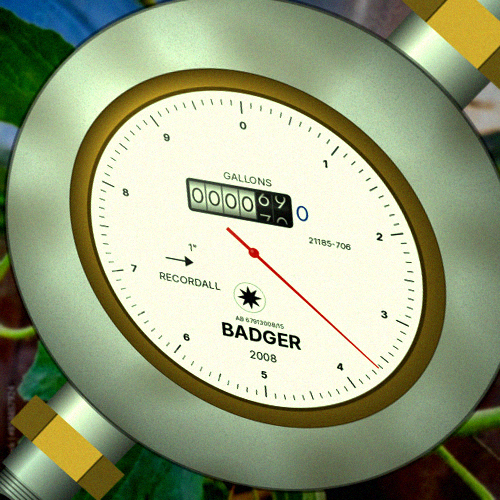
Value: 693.6 gal
